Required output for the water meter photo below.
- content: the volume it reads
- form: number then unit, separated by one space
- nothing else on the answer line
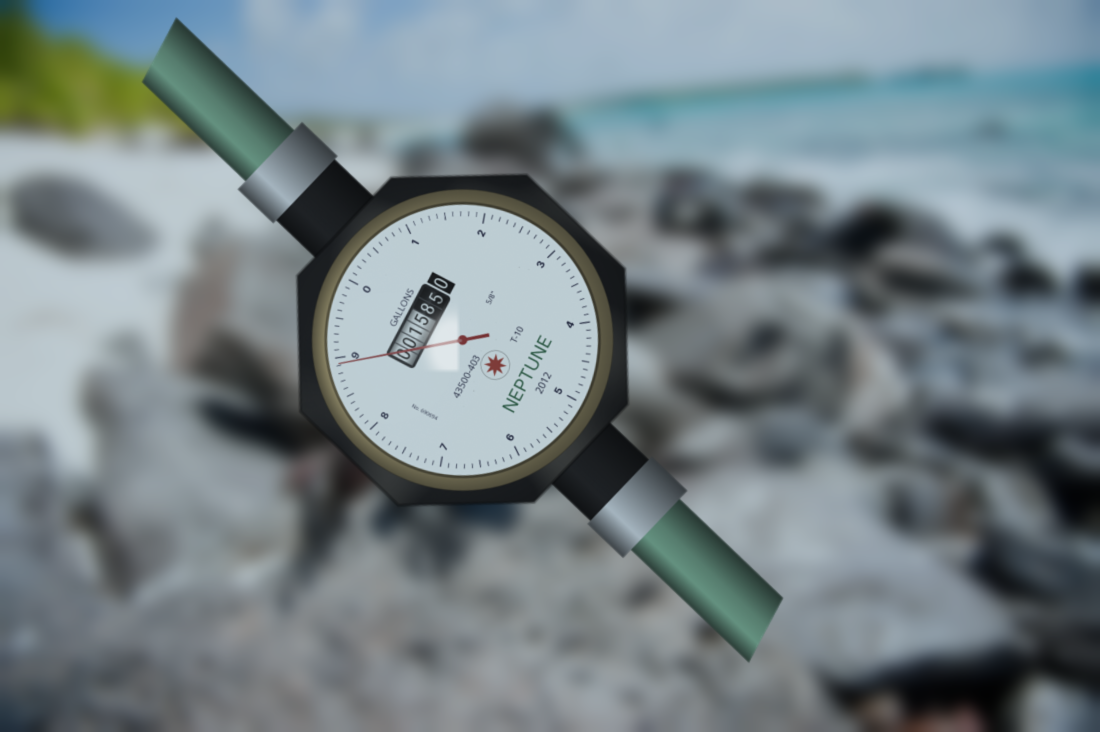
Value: 15848.9 gal
